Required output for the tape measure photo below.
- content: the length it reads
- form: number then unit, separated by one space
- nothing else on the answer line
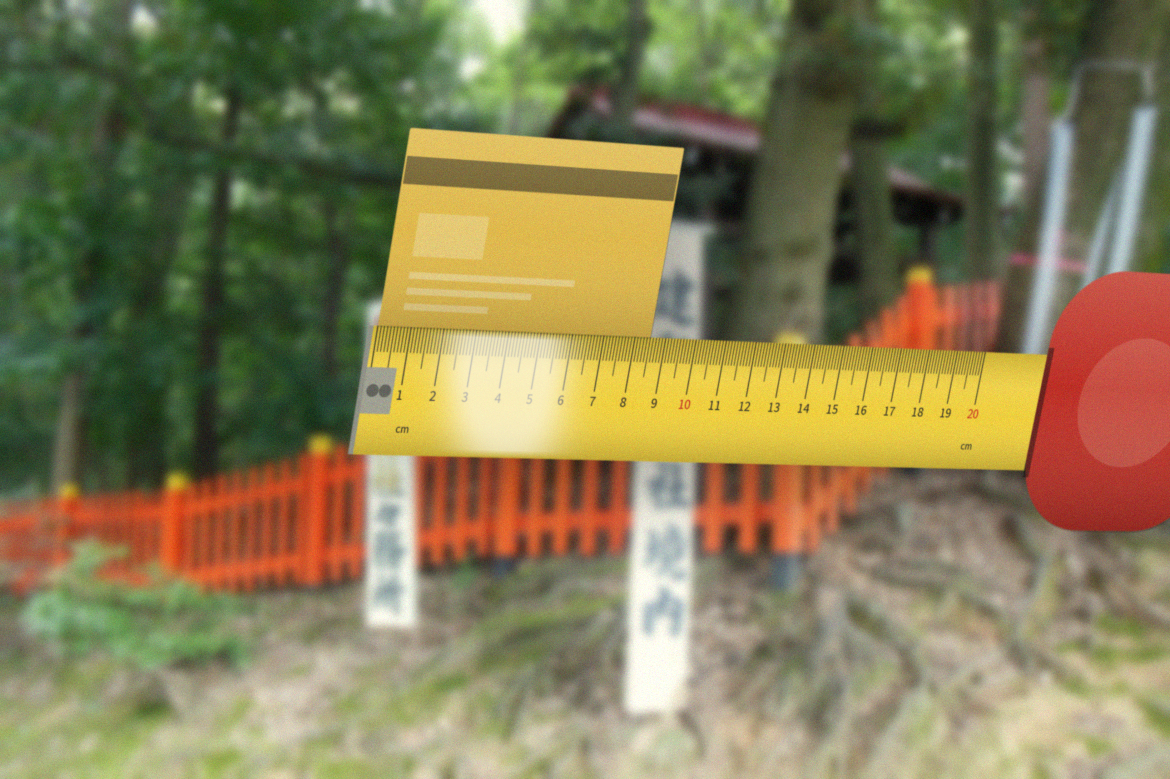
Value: 8.5 cm
